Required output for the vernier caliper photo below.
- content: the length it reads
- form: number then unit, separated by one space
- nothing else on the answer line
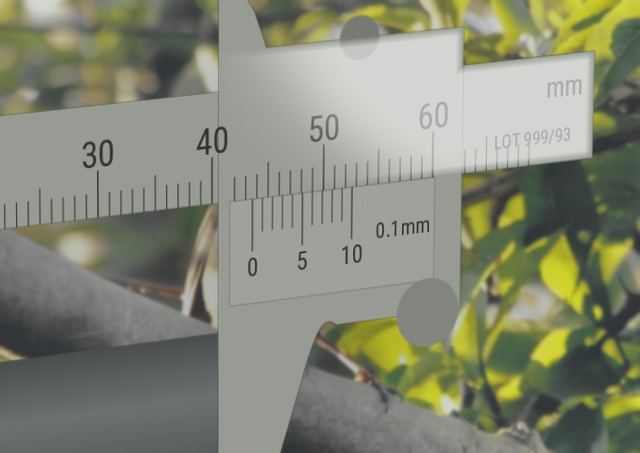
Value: 43.6 mm
